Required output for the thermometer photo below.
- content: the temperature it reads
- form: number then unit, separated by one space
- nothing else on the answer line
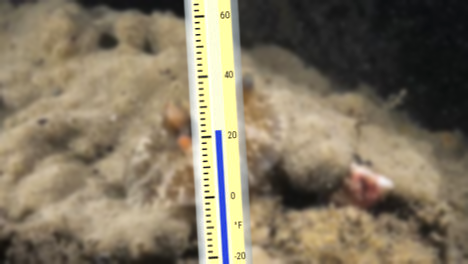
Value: 22 °F
